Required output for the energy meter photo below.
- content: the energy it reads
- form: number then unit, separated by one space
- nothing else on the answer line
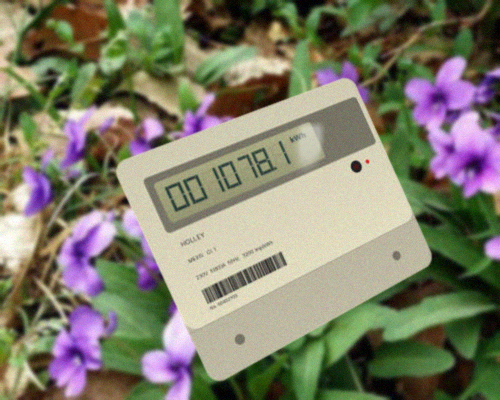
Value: 1078.1 kWh
